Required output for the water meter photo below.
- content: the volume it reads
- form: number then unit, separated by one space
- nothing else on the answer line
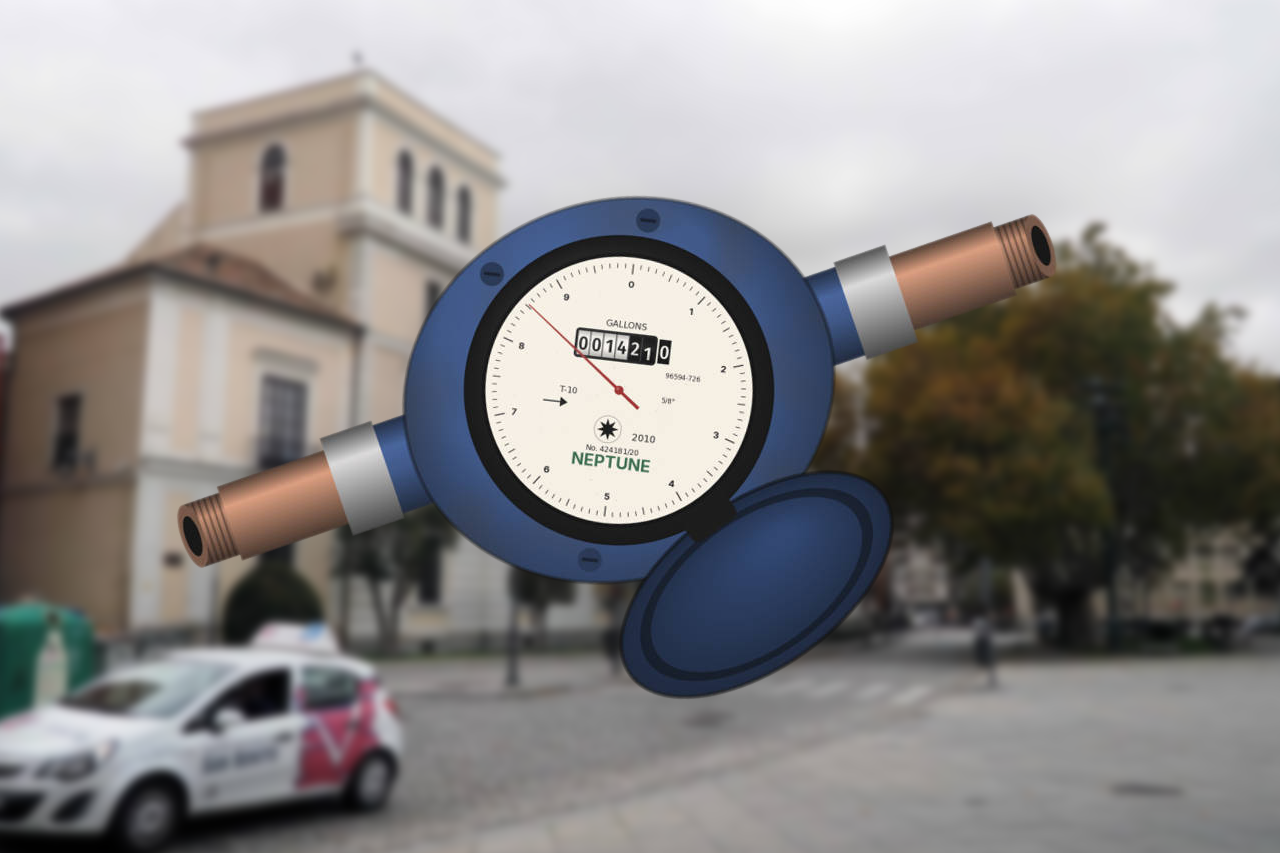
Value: 14208.5 gal
